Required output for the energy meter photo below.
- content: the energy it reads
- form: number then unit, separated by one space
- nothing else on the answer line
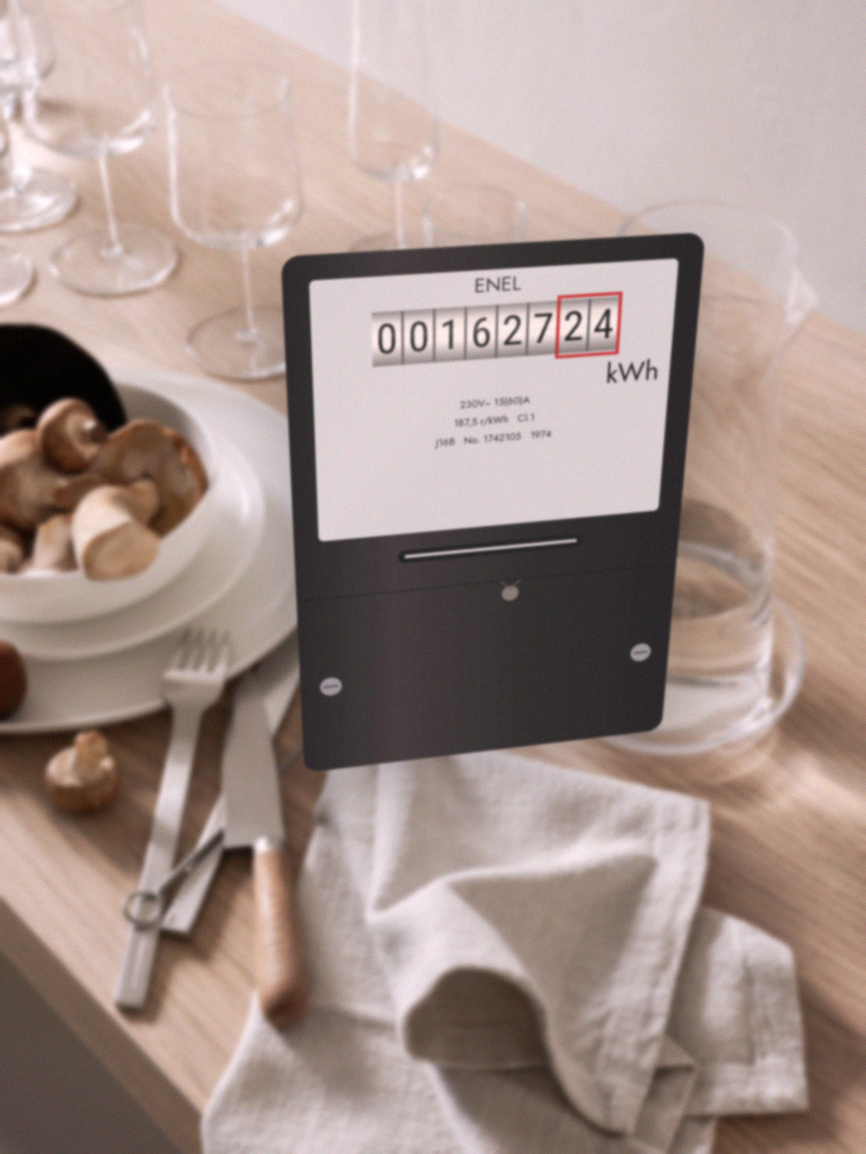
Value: 1627.24 kWh
